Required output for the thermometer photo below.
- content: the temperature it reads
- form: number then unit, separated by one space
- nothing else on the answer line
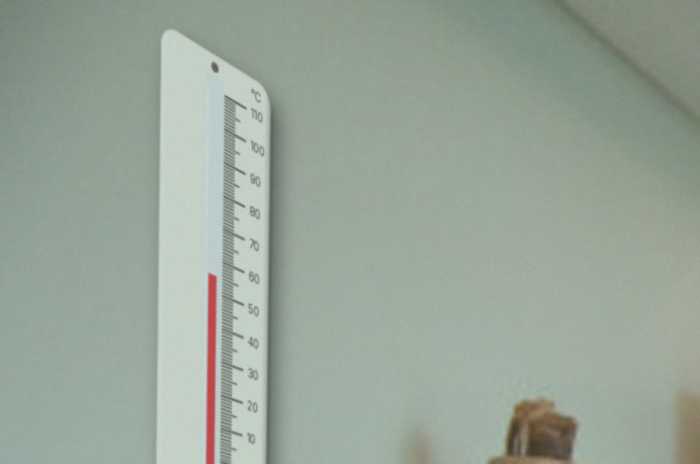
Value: 55 °C
